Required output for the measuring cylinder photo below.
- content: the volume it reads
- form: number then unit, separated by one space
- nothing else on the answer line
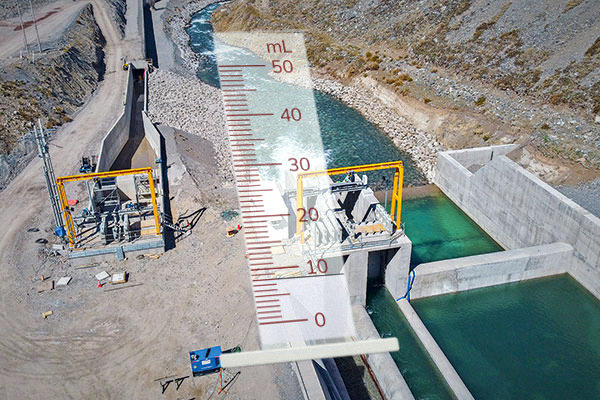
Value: 8 mL
